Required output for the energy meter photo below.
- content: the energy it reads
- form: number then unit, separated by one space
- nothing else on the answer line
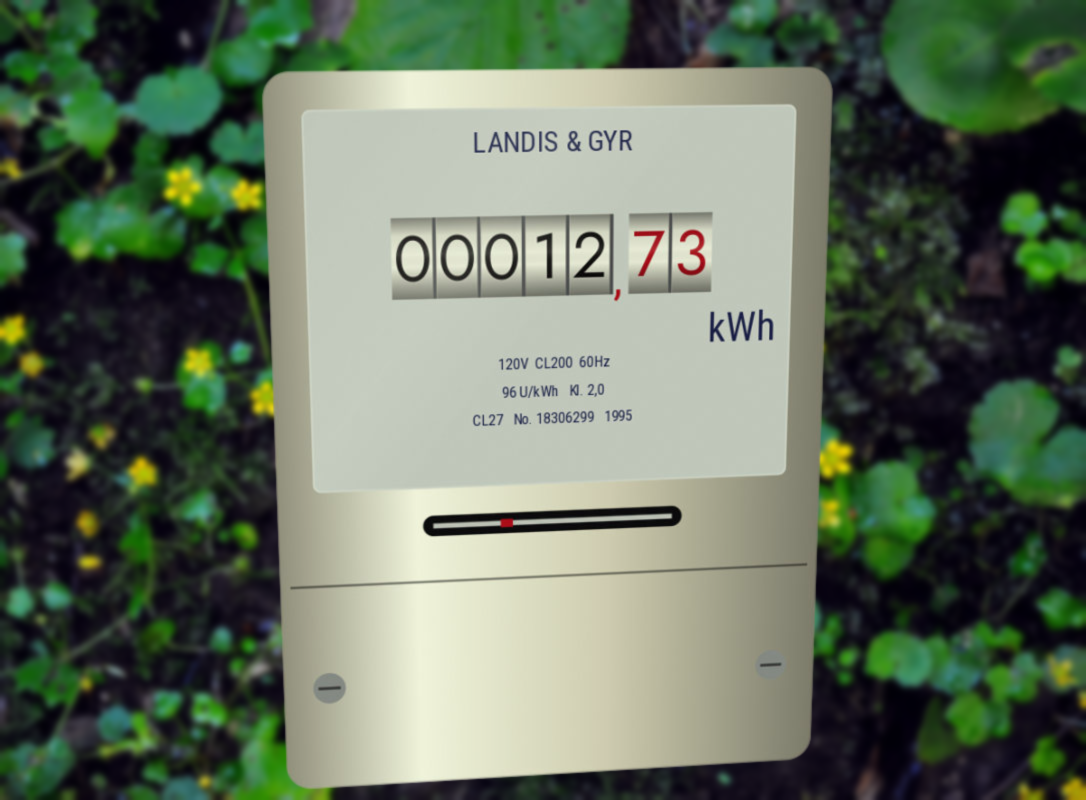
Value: 12.73 kWh
